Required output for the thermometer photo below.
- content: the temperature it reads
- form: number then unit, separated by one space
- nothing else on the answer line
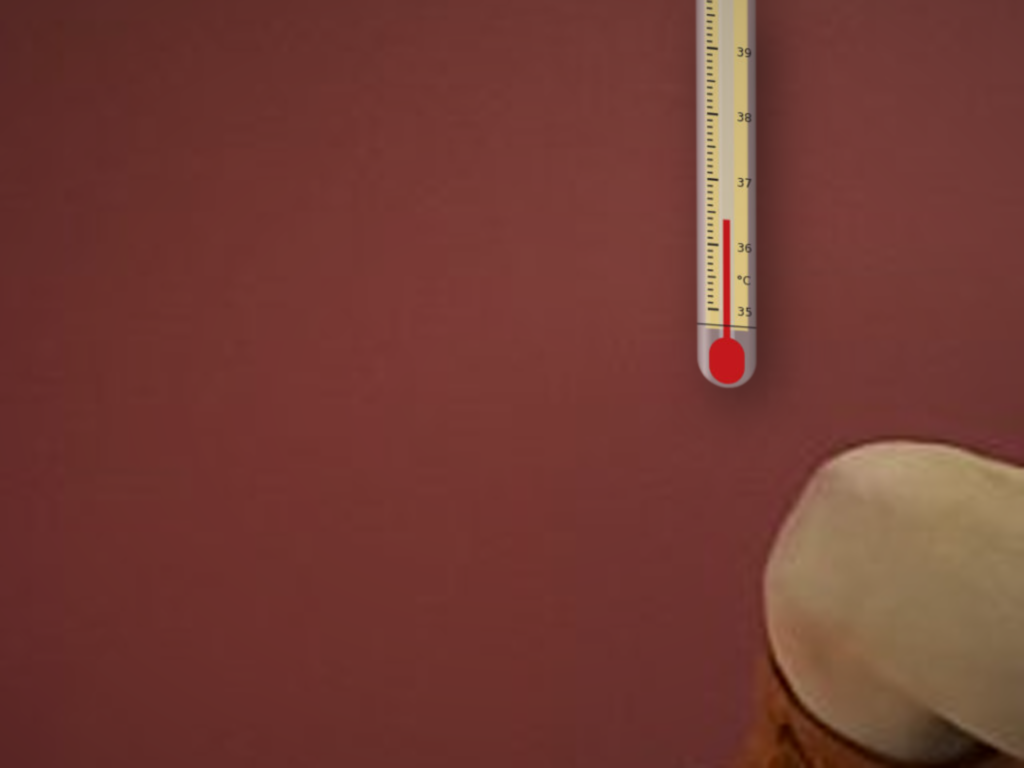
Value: 36.4 °C
